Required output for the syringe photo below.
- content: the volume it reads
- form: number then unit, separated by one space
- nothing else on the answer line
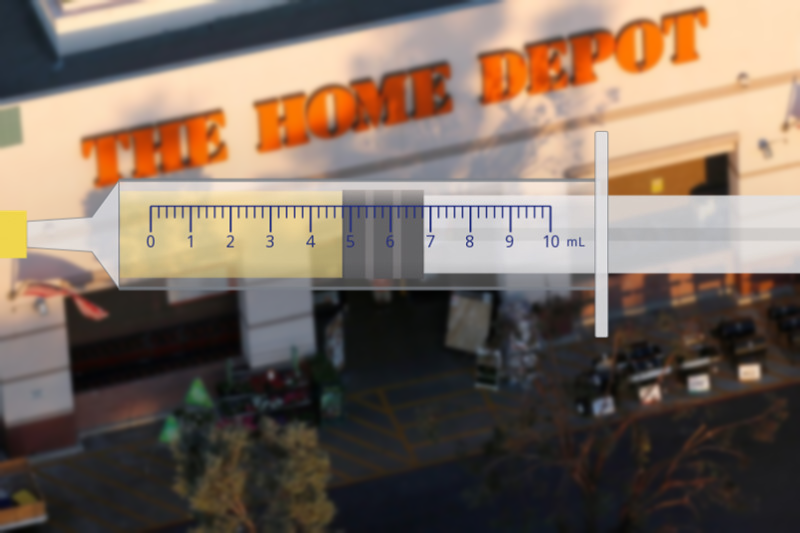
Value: 4.8 mL
